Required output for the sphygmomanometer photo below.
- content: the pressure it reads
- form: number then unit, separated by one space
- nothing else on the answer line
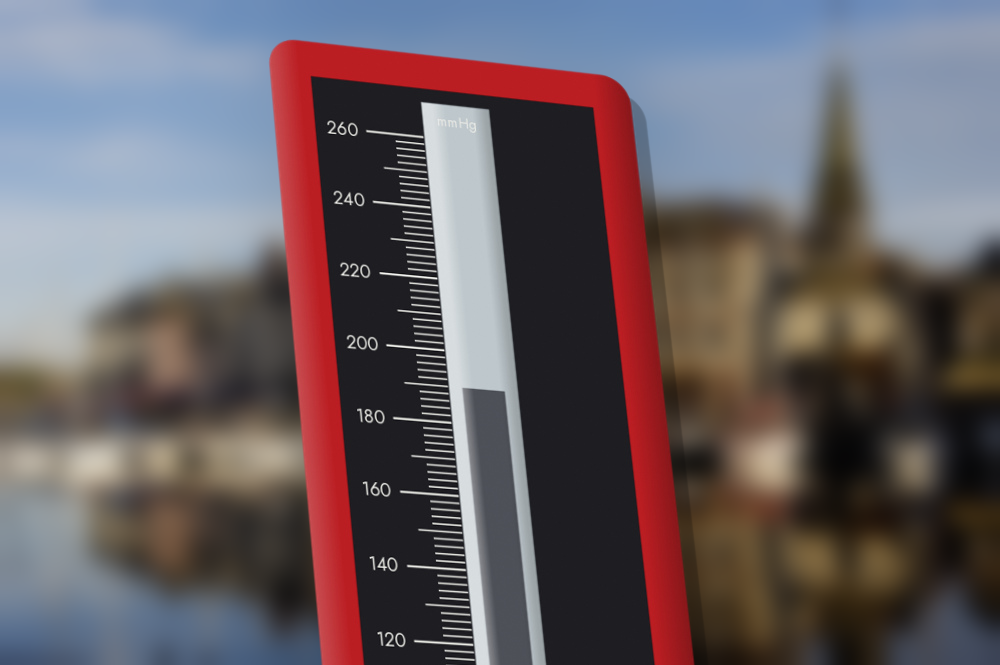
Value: 190 mmHg
